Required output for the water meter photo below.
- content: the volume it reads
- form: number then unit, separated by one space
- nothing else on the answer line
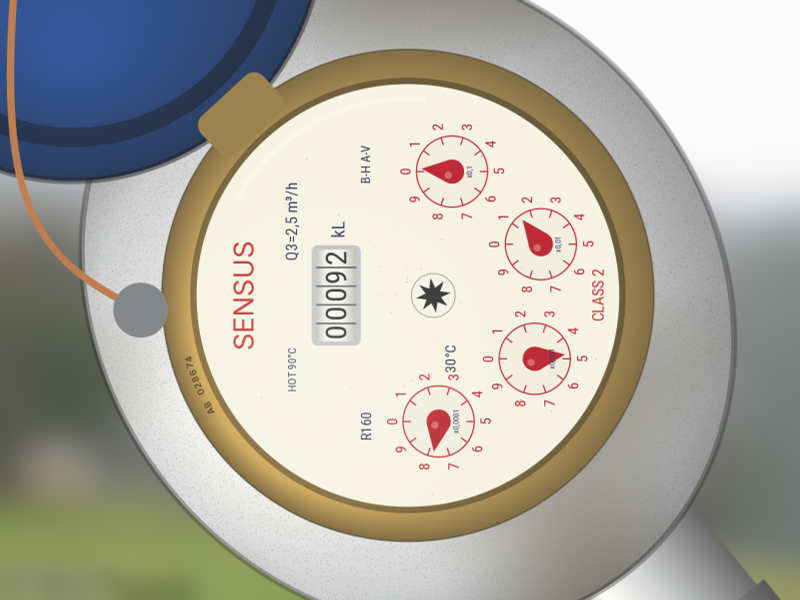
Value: 92.0147 kL
